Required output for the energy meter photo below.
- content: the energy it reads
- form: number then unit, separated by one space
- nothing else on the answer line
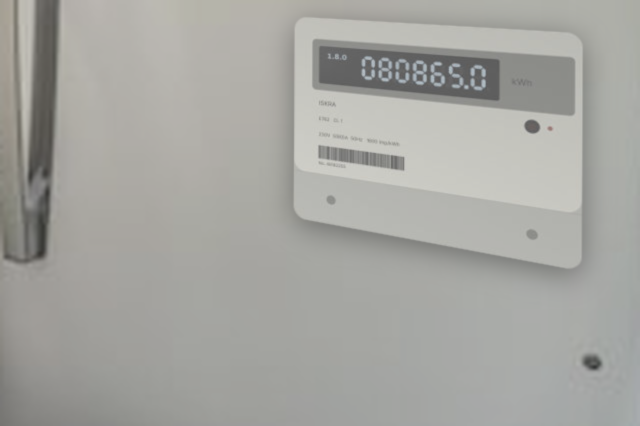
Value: 80865.0 kWh
